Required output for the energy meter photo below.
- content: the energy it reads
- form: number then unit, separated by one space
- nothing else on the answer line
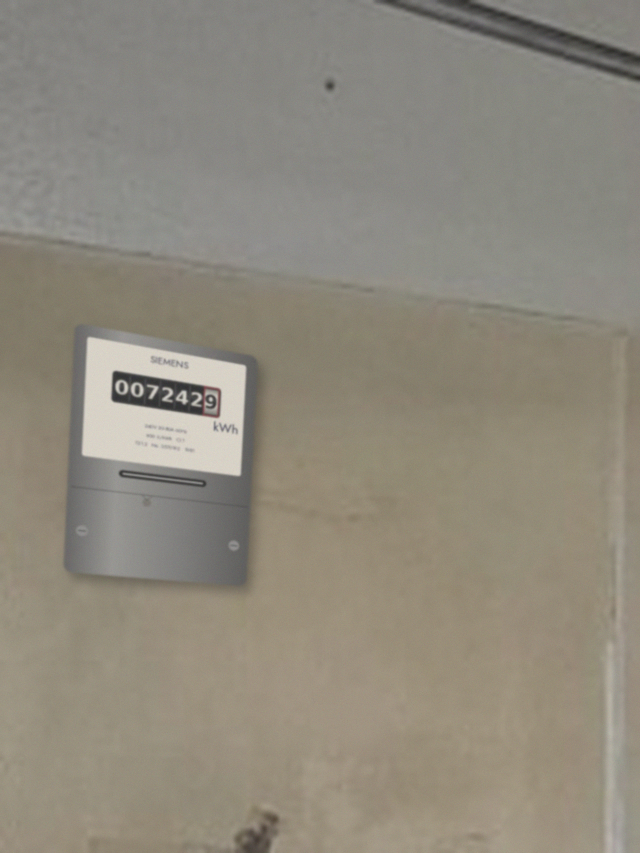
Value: 7242.9 kWh
